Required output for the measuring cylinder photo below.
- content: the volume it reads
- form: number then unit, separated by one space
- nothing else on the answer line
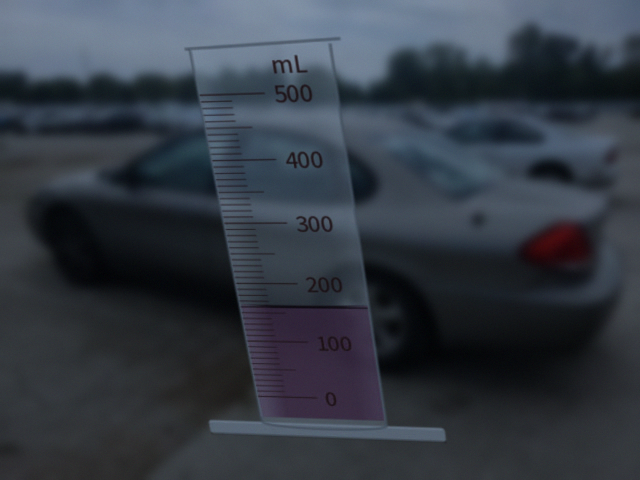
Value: 160 mL
